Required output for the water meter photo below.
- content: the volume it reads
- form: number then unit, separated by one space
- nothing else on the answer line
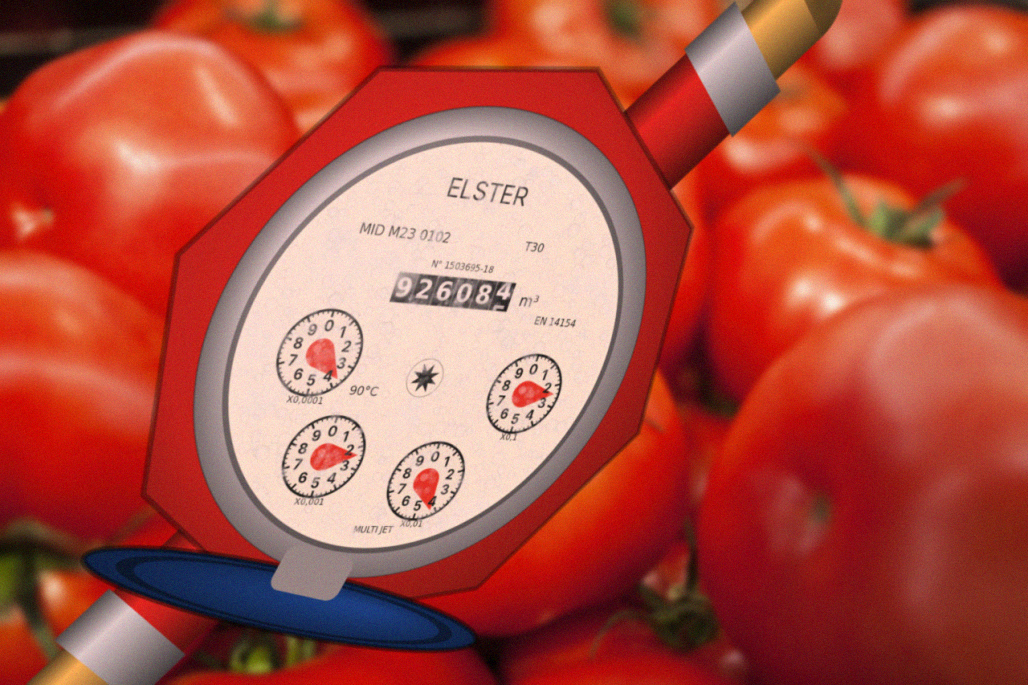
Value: 926084.2423 m³
